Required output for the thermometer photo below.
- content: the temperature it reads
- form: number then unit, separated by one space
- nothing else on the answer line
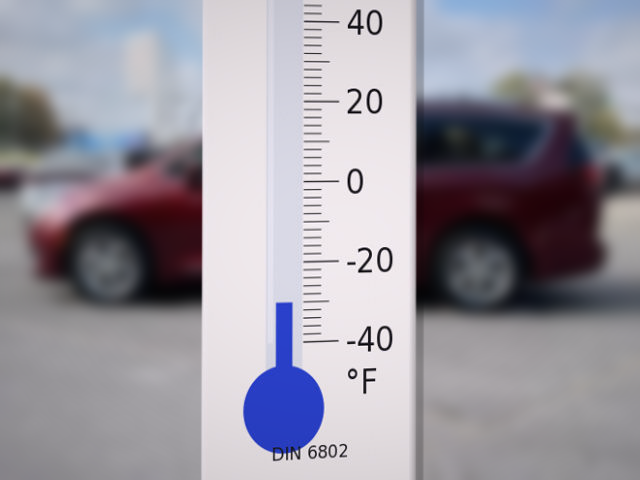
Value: -30 °F
